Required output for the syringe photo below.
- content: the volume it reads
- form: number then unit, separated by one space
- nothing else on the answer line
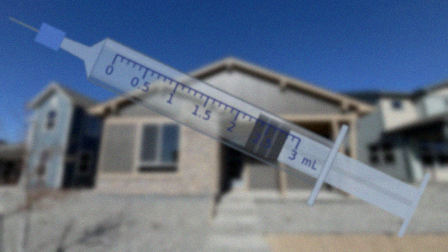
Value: 2.3 mL
